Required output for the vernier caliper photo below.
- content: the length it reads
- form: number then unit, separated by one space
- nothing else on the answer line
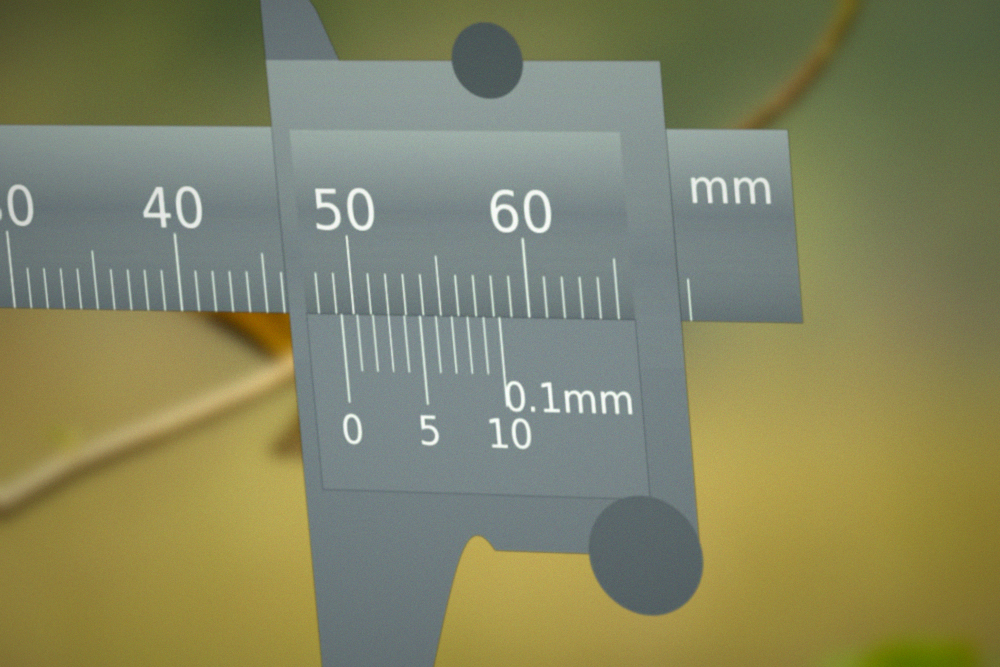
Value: 49.3 mm
